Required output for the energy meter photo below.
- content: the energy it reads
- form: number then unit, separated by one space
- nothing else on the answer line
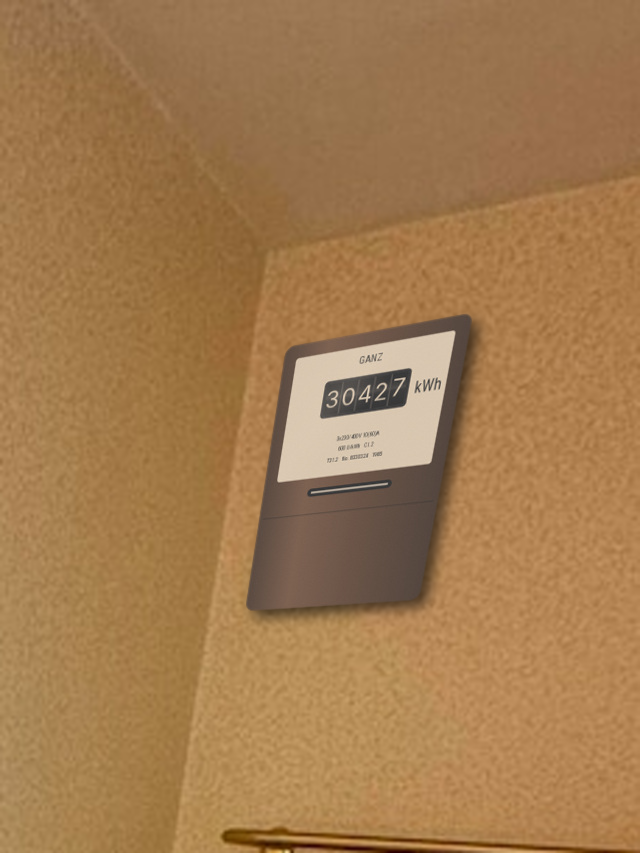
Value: 30427 kWh
